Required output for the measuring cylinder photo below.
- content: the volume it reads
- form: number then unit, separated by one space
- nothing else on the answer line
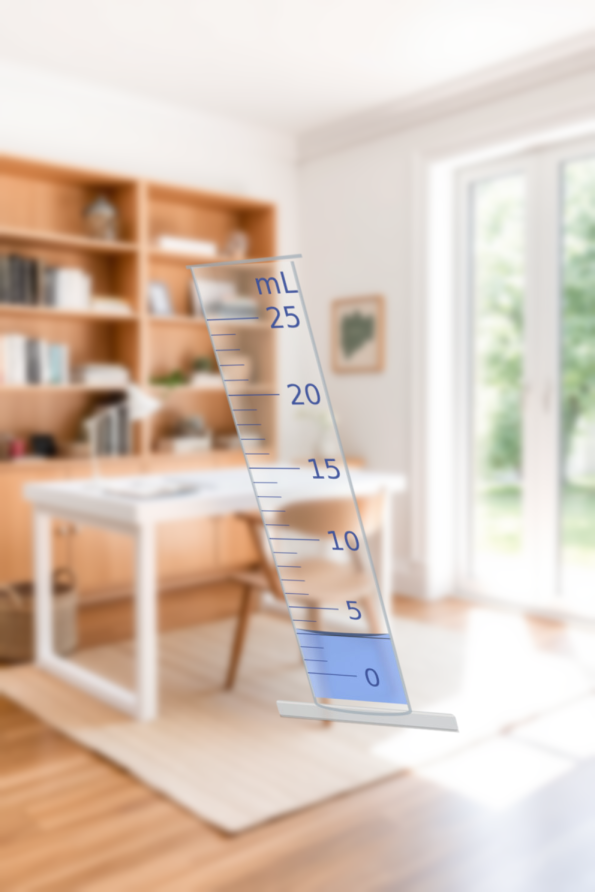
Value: 3 mL
